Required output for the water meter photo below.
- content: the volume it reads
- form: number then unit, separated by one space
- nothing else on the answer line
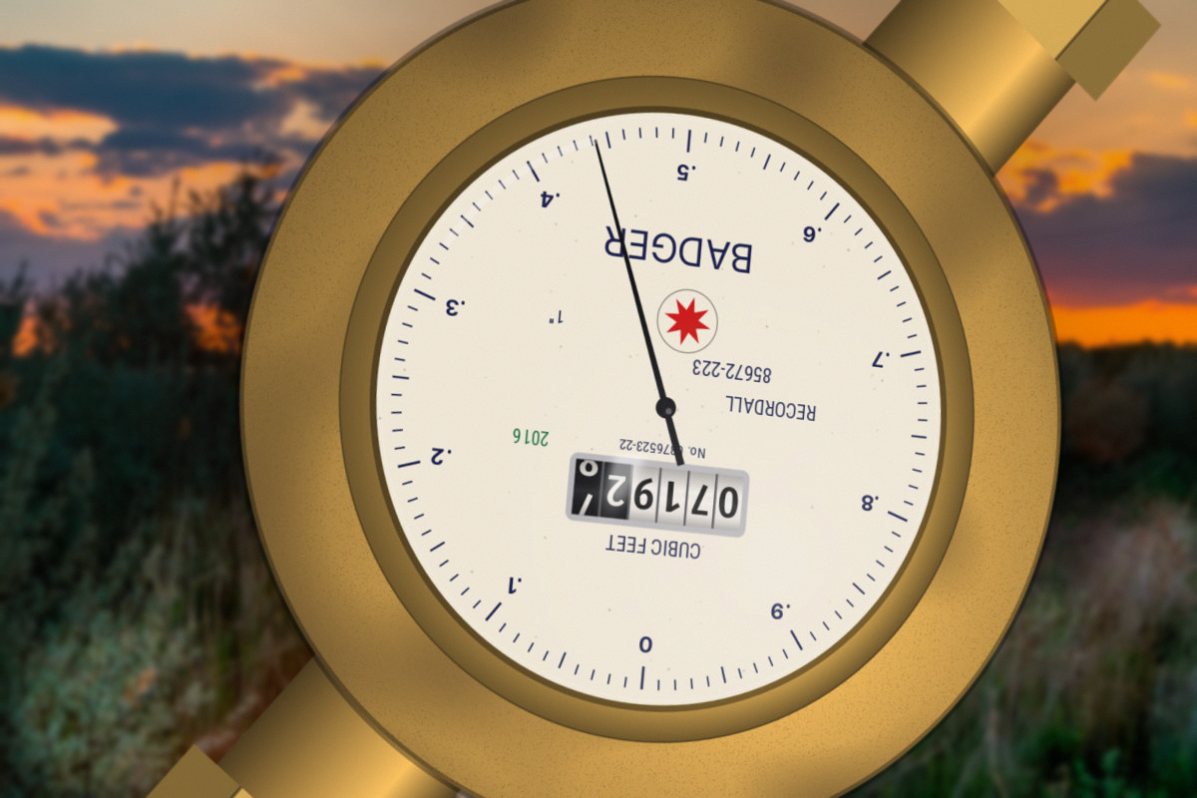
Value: 71927.44 ft³
